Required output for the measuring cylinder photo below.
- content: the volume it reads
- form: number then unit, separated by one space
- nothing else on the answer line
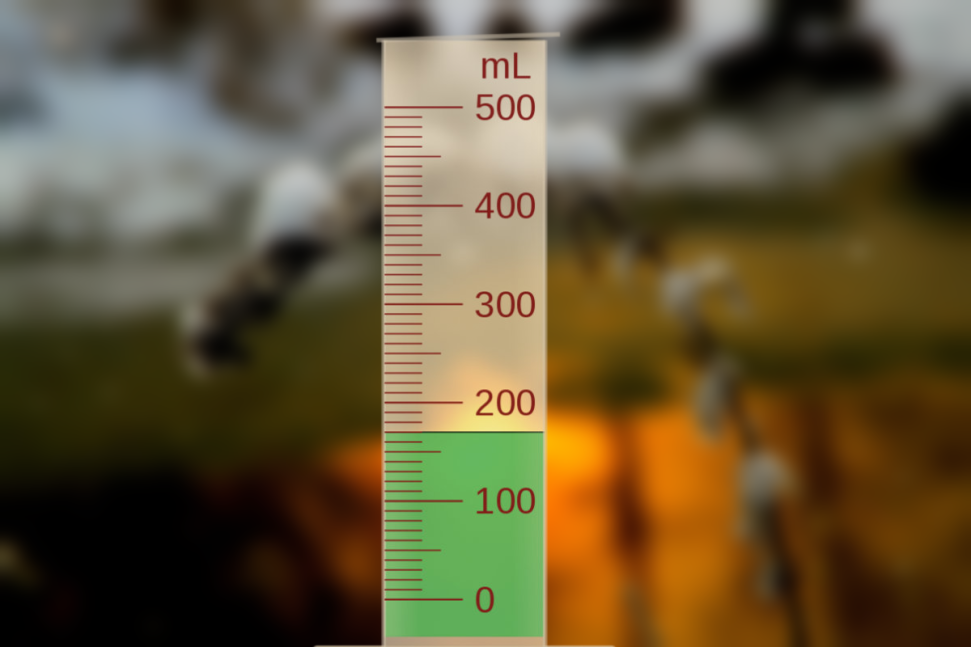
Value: 170 mL
